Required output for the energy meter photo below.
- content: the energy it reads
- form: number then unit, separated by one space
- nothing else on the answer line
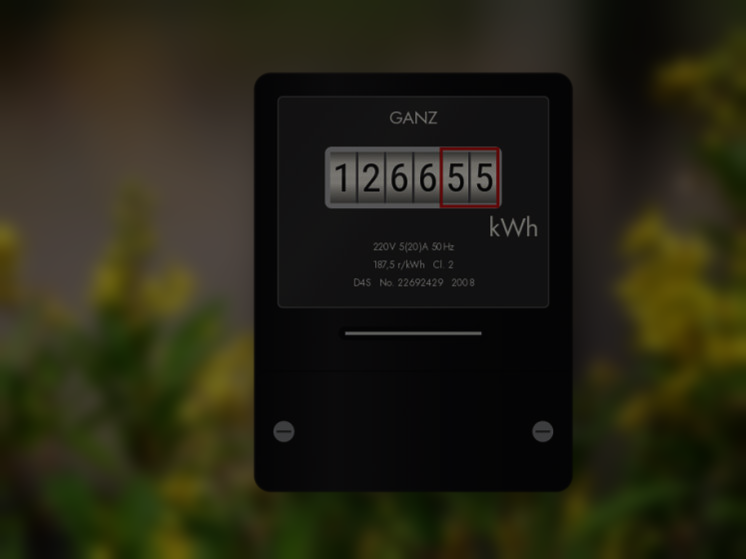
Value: 1266.55 kWh
